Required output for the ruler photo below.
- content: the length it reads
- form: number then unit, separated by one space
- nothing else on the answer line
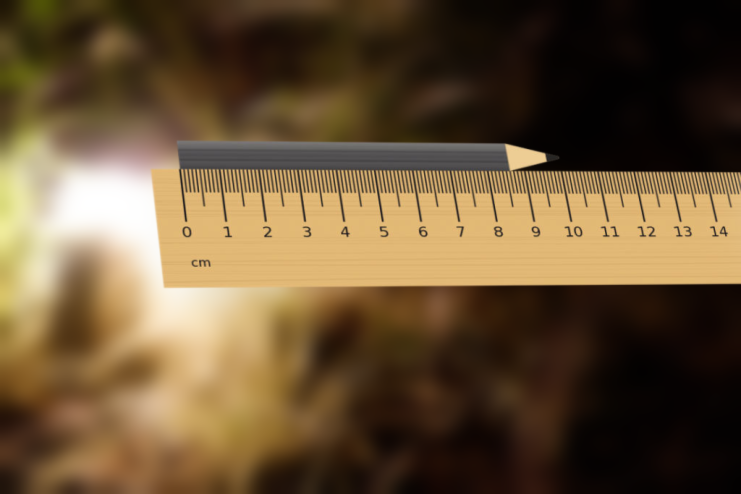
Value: 10 cm
